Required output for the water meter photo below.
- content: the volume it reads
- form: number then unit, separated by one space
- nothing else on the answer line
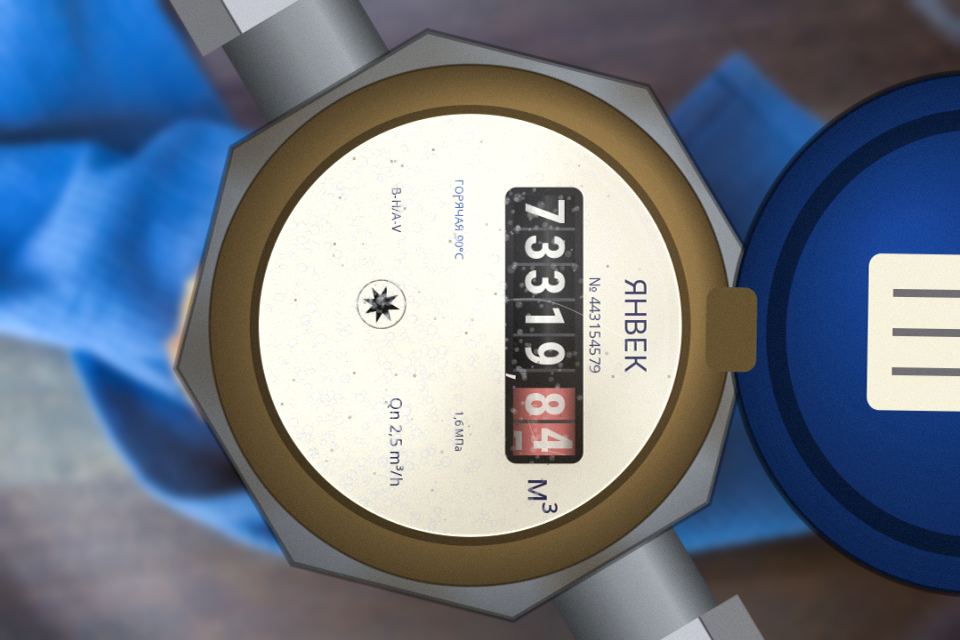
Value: 73319.84 m³
